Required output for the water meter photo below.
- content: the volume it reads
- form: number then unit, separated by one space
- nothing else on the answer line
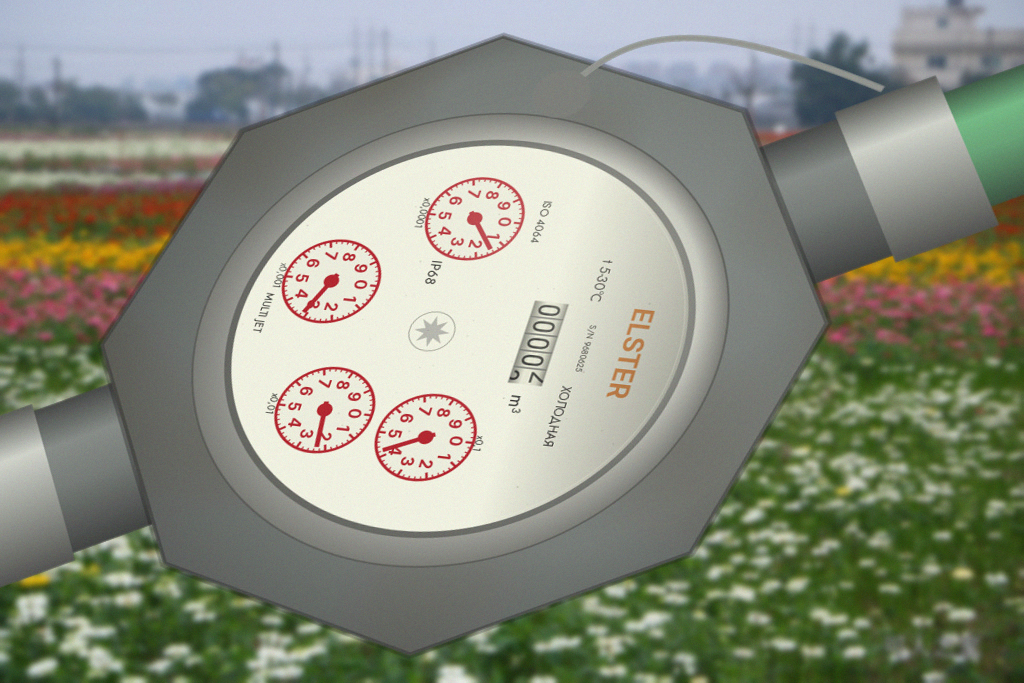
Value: 2.4231 m³
